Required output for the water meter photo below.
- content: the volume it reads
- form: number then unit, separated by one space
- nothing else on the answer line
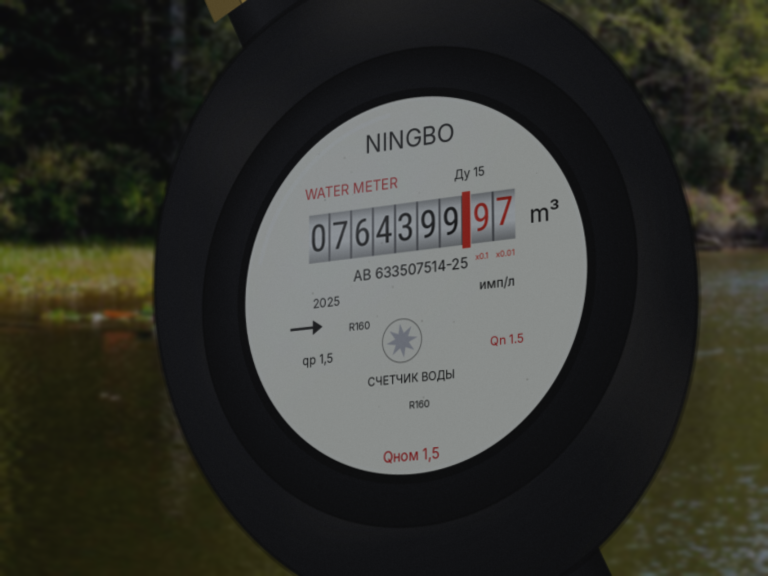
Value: 764399.97 m³
